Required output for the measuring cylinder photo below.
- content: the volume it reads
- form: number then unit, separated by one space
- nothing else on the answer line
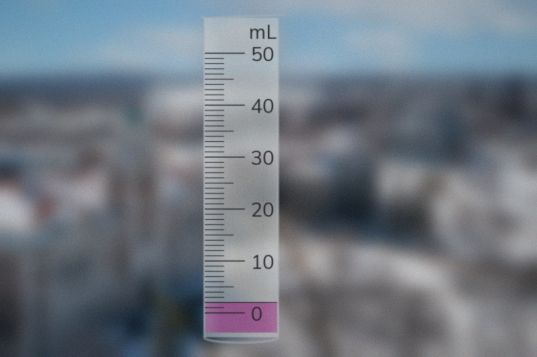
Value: 2 mL
